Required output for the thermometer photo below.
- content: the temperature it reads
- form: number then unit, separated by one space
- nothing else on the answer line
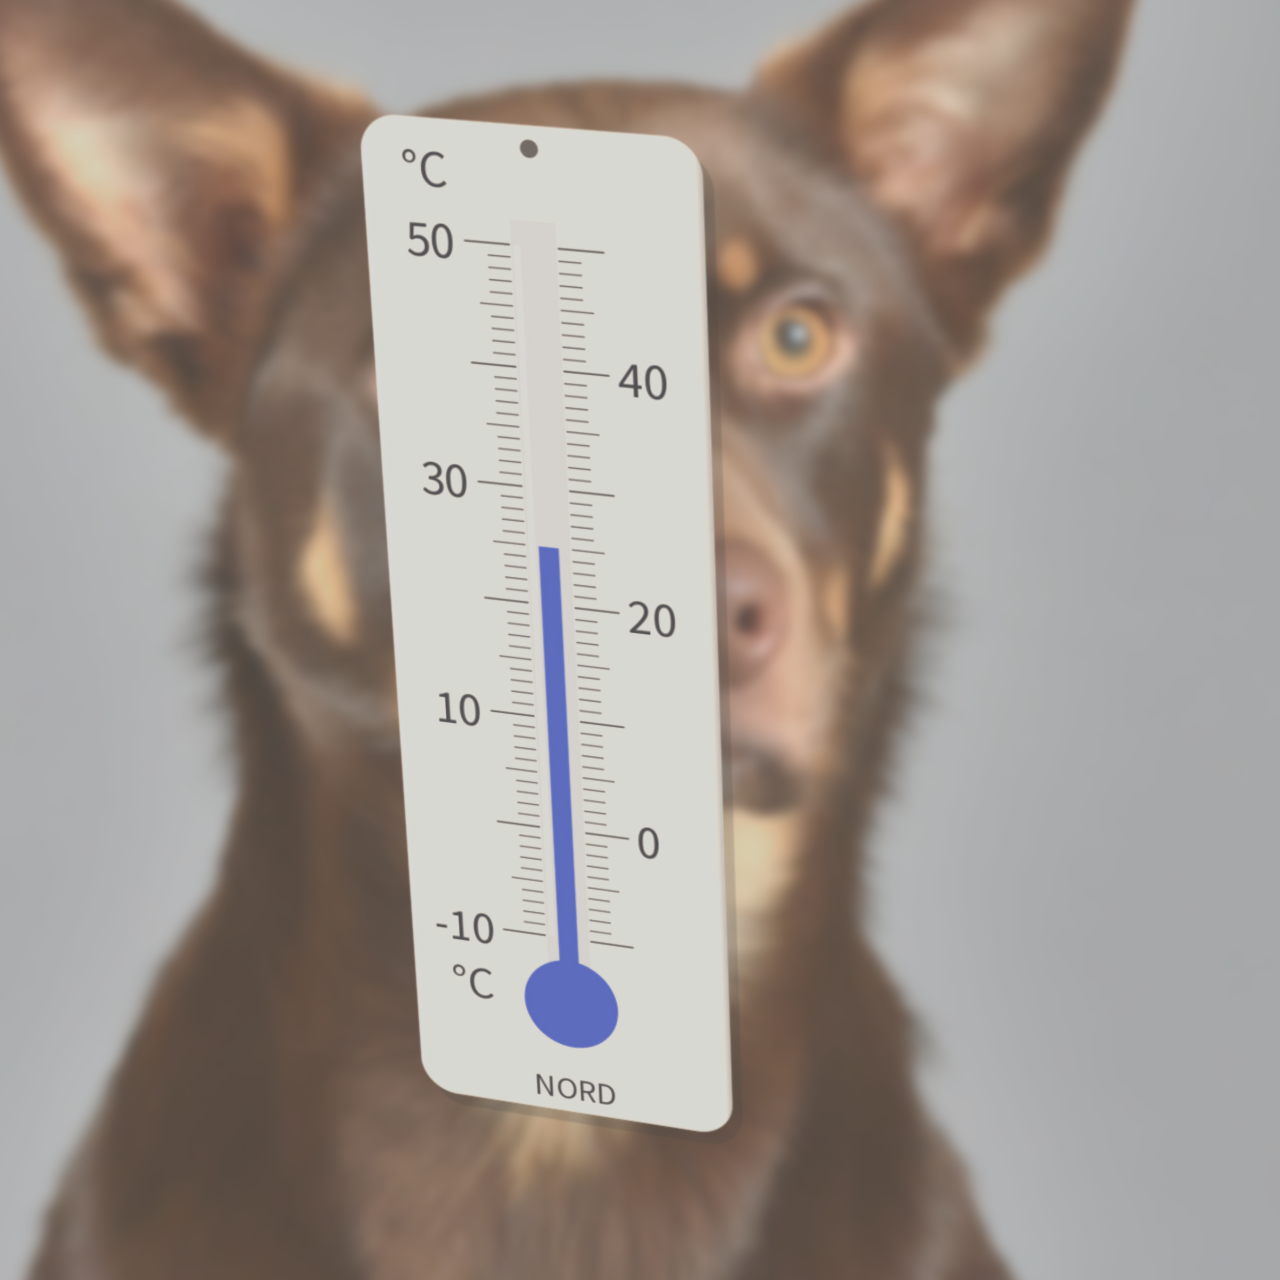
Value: 25 °C
